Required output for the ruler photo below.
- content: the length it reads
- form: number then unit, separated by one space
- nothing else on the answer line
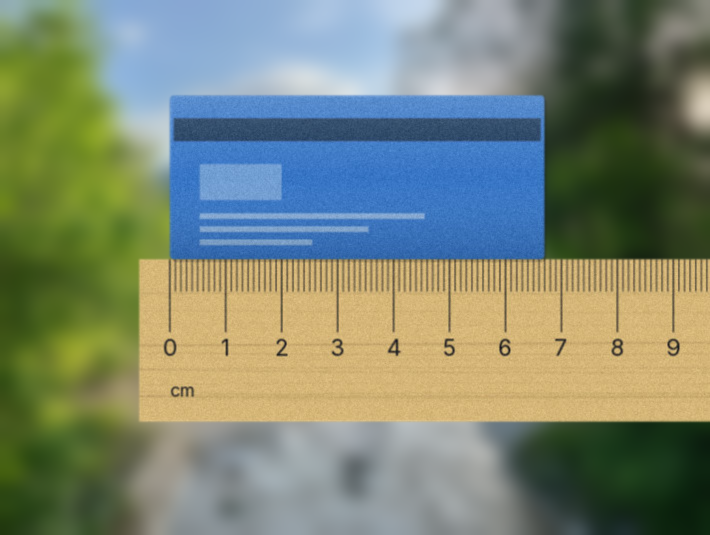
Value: 6.7 cm
